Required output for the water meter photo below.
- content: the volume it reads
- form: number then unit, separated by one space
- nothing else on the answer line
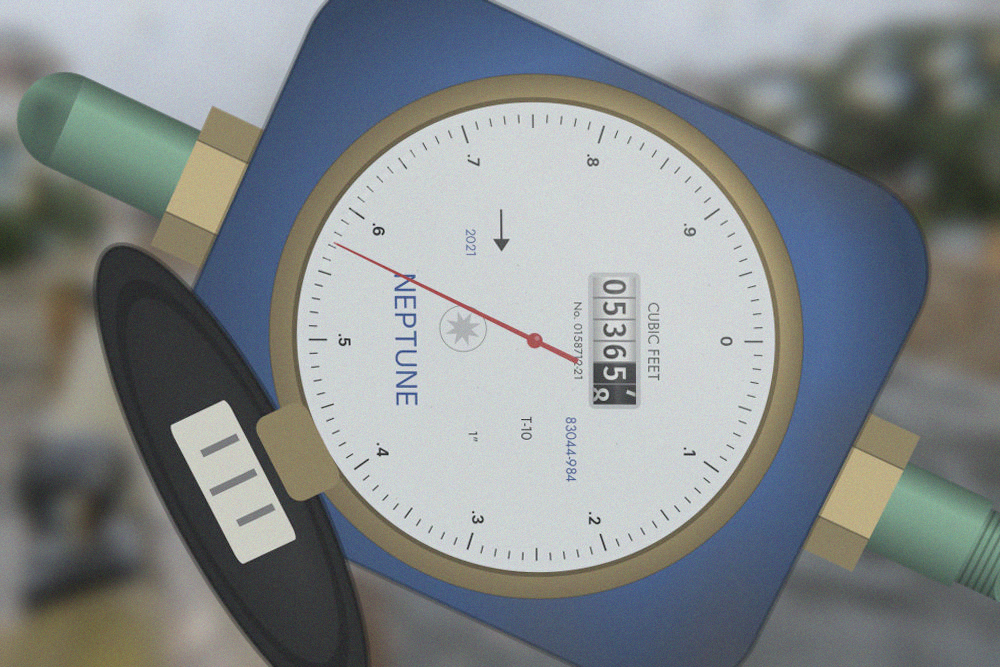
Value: 53657.57 ft³
